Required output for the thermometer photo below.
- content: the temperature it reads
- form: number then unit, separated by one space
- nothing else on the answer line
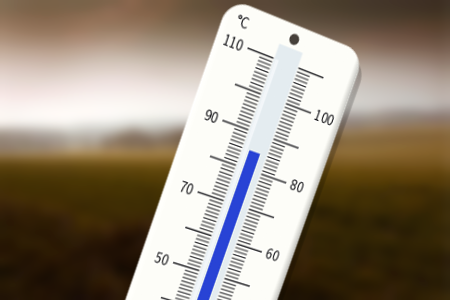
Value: 85 °C
